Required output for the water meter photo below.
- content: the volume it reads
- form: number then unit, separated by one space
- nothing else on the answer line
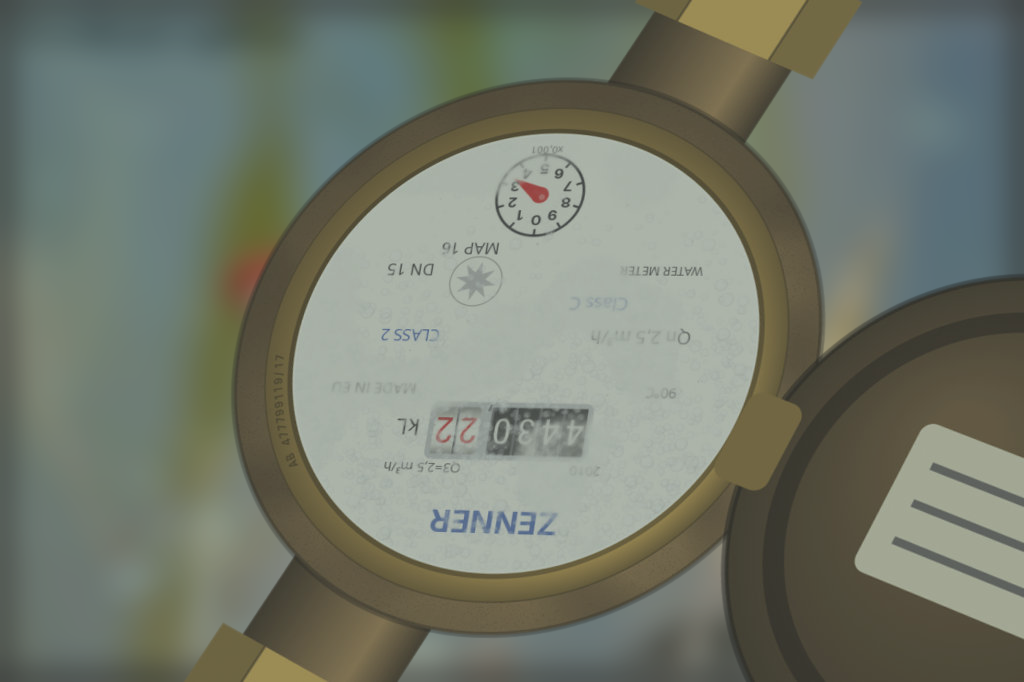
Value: 4430.223 kL
